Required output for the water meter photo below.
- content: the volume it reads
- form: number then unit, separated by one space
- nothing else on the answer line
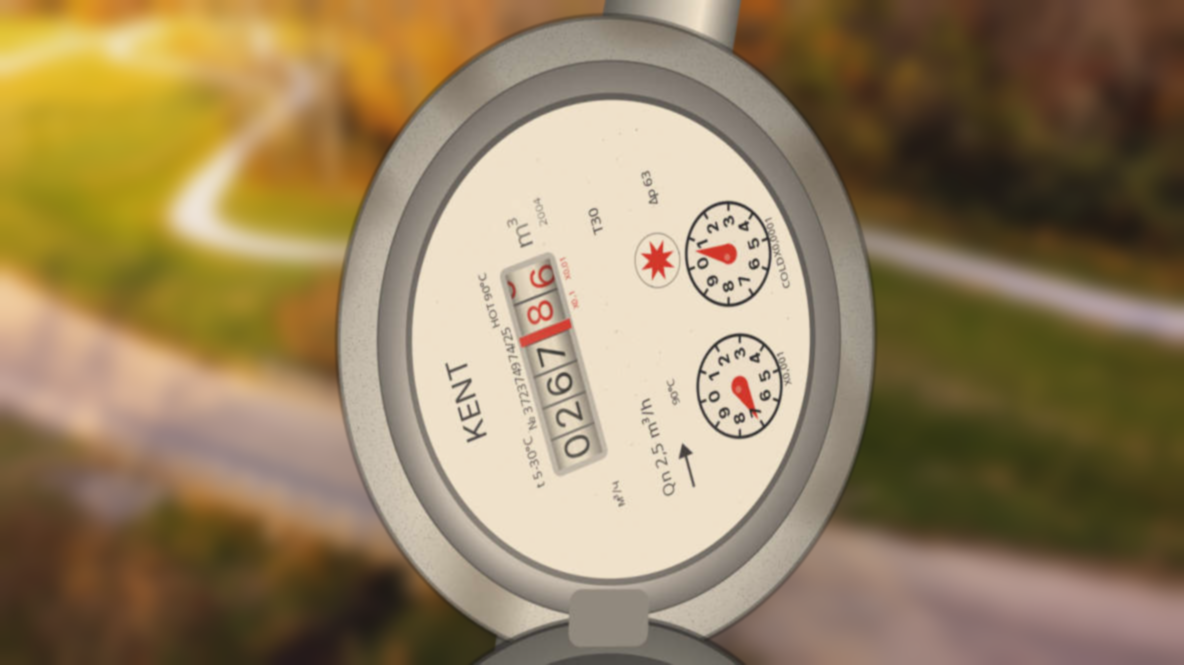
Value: 267.8570 m³
